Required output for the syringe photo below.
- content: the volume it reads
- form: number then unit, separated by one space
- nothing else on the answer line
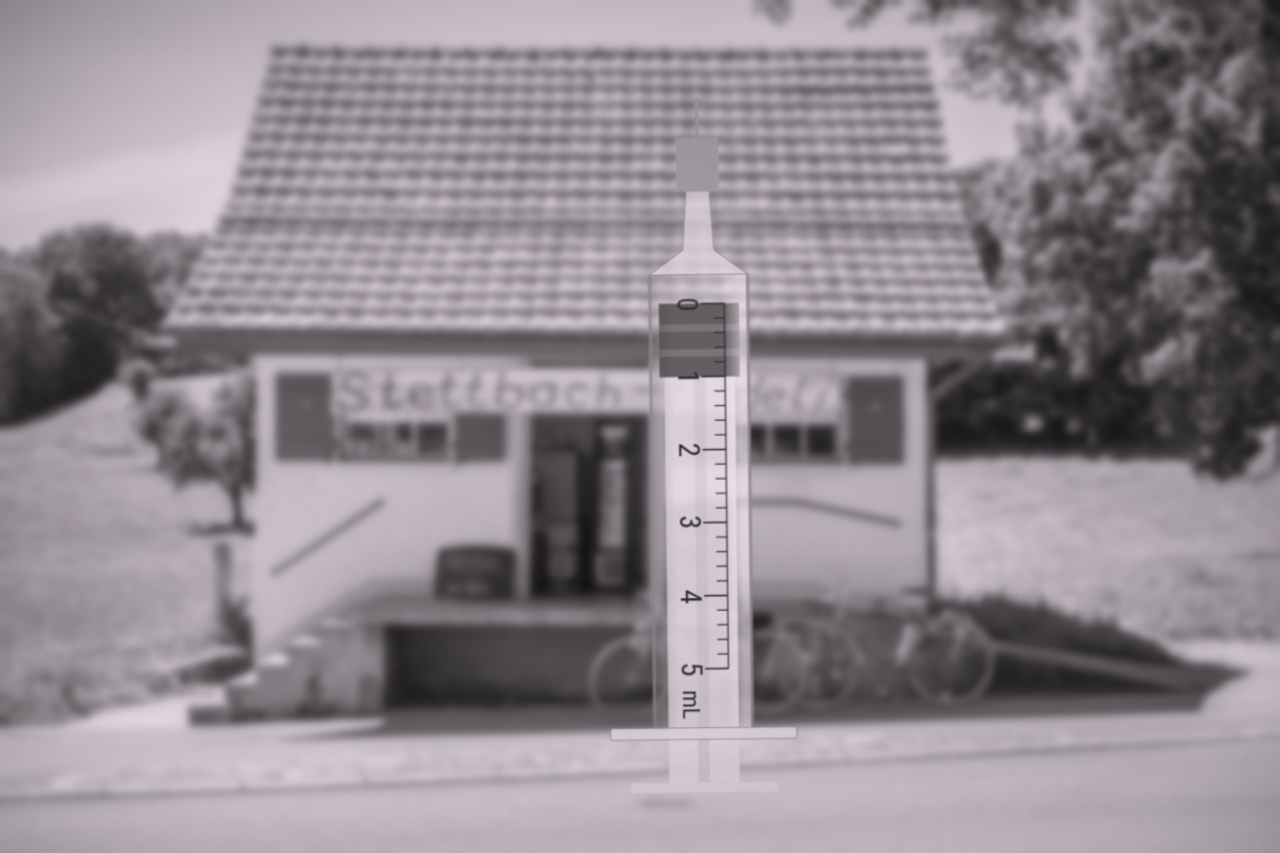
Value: 0 mL
